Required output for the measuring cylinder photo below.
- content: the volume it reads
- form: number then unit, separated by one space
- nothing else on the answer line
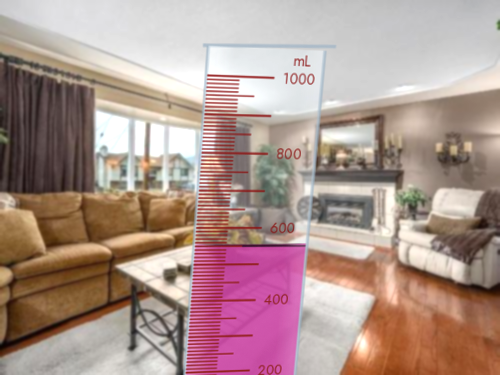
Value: 550 mL
